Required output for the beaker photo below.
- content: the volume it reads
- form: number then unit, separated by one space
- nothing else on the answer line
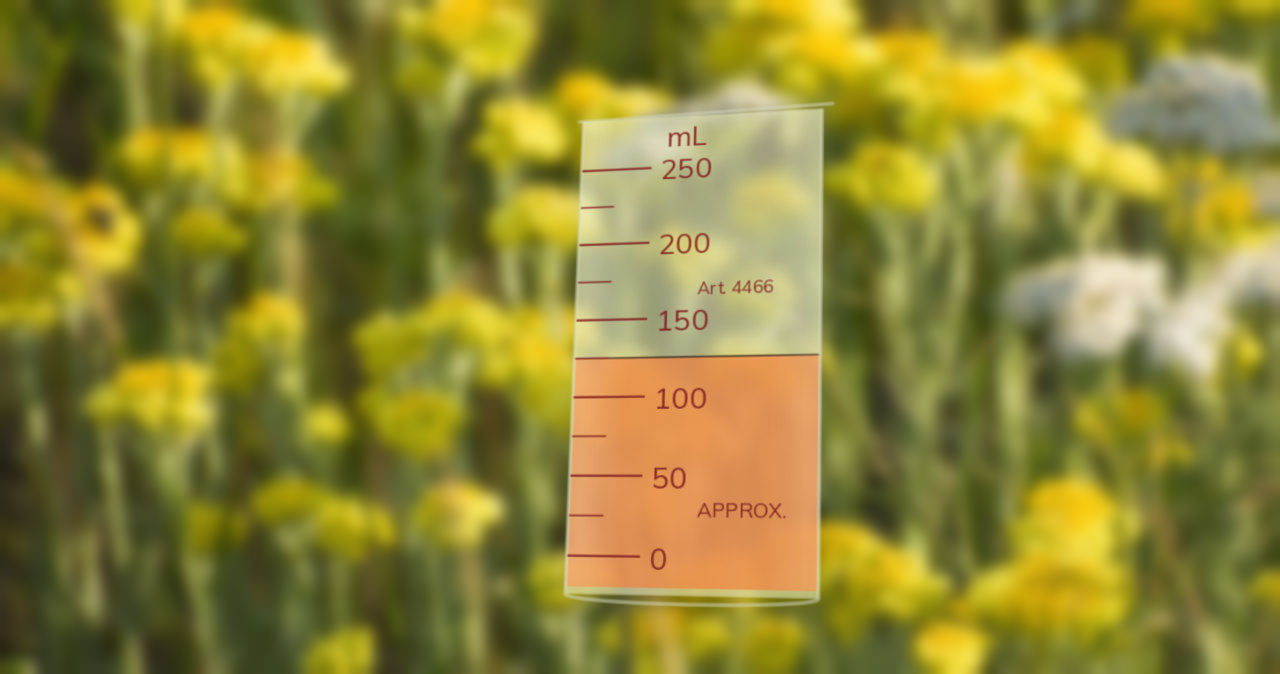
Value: 125 mL
